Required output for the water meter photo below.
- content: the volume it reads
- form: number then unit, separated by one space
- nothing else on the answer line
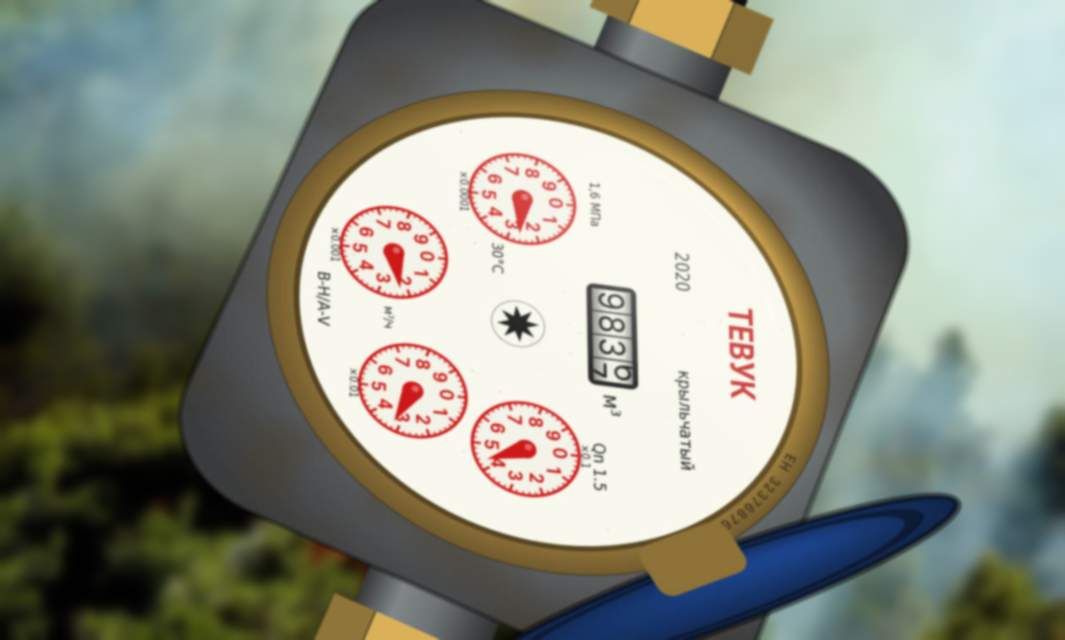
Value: 9836.4322 m³
